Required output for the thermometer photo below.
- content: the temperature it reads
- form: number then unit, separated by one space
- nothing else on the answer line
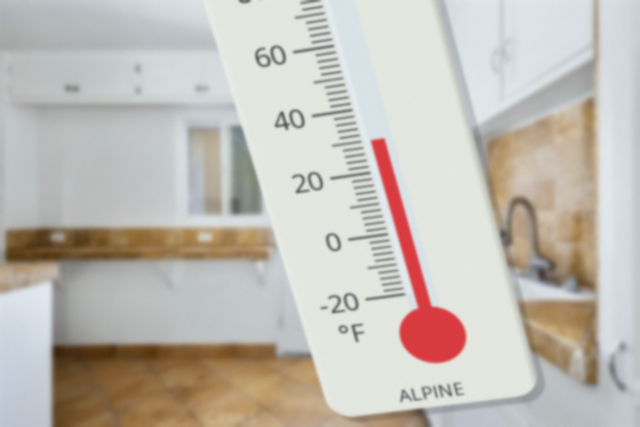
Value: 30 °F
